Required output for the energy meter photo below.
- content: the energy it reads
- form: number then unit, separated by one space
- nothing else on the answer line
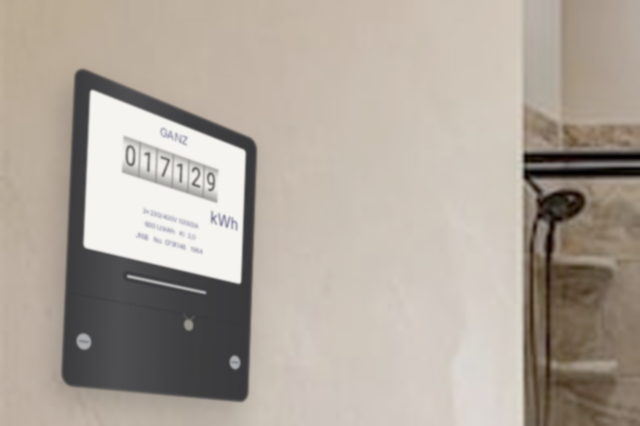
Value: 17129 kWh
